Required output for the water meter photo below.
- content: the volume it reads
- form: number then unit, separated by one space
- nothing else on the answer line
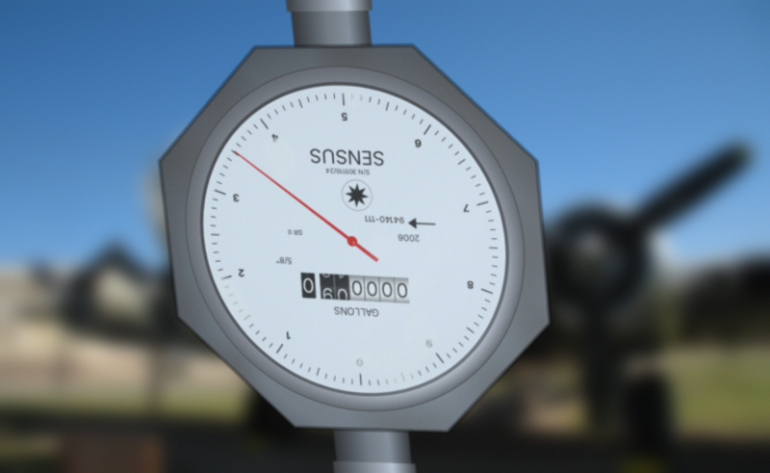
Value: 93.5 gal
